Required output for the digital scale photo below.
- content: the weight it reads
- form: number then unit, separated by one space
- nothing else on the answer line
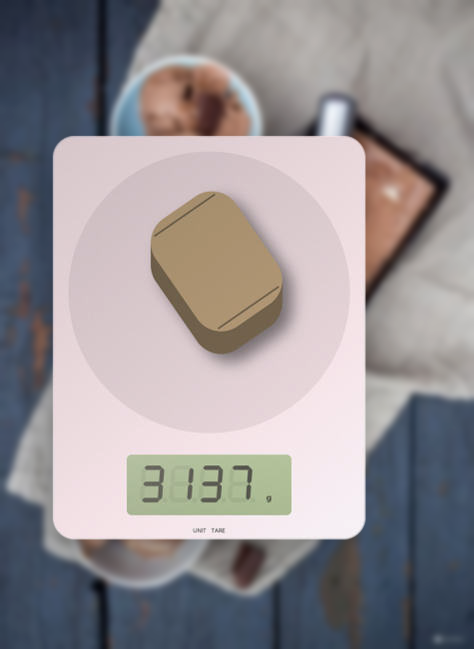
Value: 3137 g
